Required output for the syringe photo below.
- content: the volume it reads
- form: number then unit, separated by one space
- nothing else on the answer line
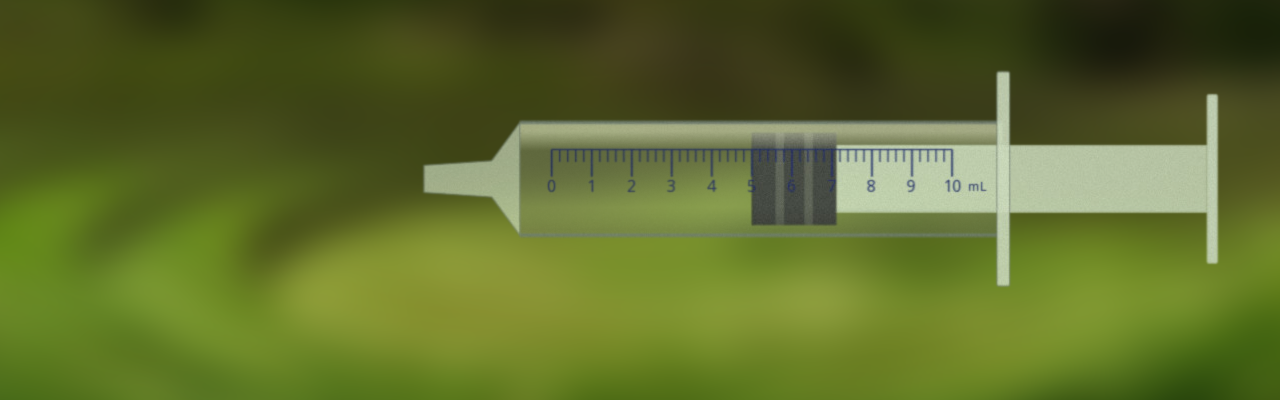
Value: 5 mL
